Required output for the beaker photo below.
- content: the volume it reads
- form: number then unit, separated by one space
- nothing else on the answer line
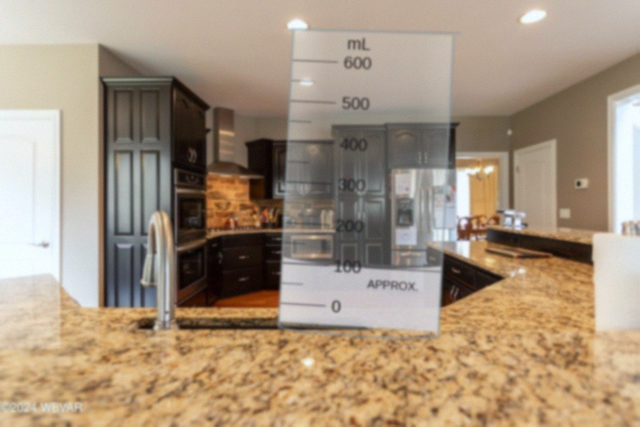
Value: 100 mL
